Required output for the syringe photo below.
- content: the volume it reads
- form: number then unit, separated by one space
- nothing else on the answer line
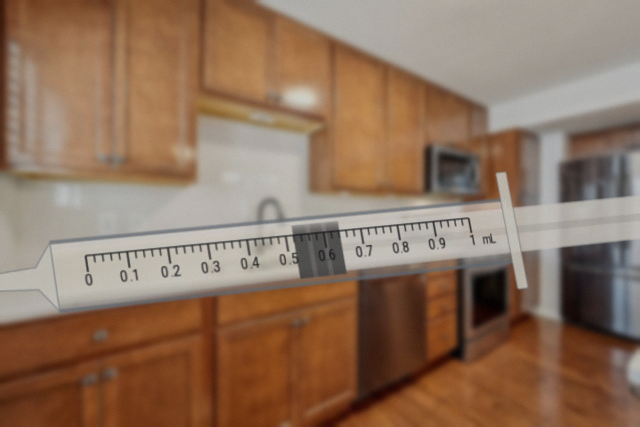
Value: 0.52 mL
